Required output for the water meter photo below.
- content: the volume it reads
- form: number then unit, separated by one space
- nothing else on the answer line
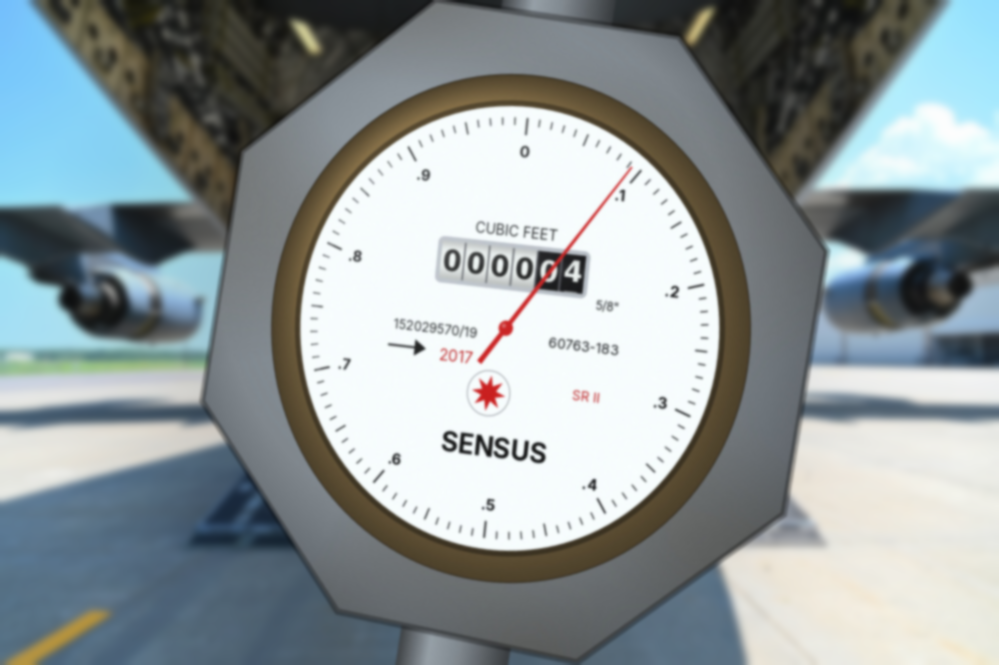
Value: 4.09 ft³
